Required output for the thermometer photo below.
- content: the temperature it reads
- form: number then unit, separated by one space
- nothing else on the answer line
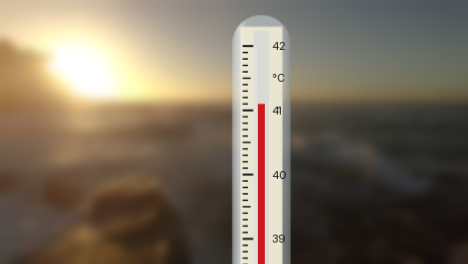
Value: 41.1 °C
